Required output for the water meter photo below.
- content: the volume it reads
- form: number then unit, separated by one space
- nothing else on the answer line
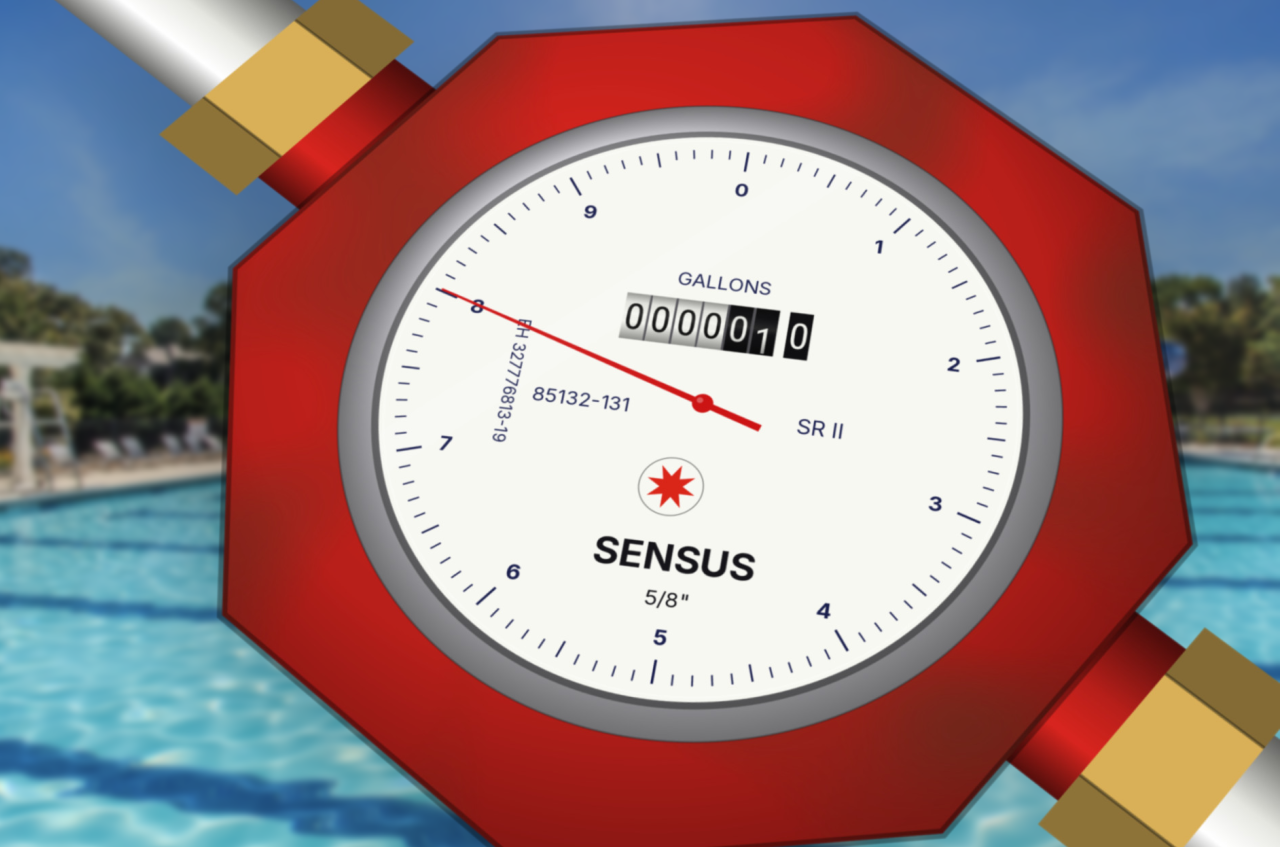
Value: 8.0 gal
